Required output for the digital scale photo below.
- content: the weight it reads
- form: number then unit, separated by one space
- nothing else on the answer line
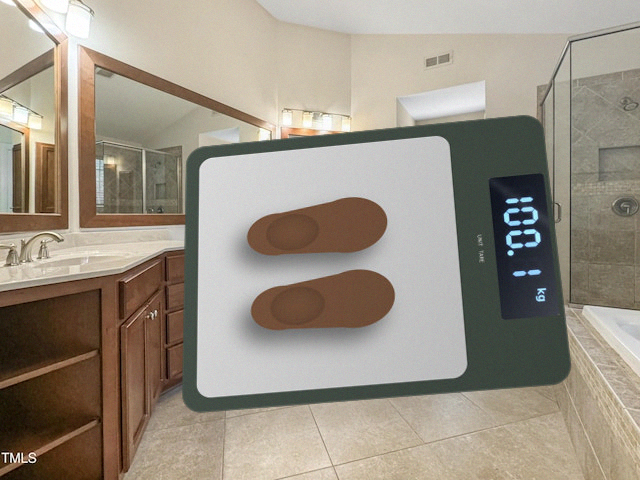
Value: 100.1 kg
